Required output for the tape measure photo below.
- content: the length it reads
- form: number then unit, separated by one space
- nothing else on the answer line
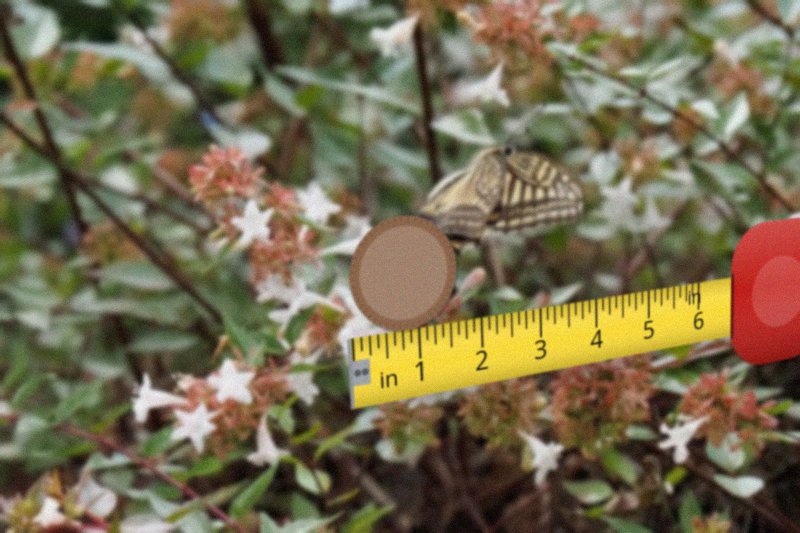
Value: 1.625 in
